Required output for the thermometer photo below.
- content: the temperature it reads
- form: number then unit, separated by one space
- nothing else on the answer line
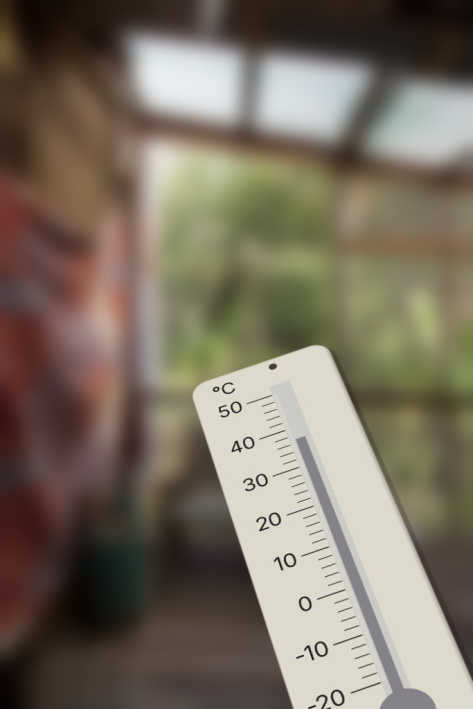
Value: 37 °C
